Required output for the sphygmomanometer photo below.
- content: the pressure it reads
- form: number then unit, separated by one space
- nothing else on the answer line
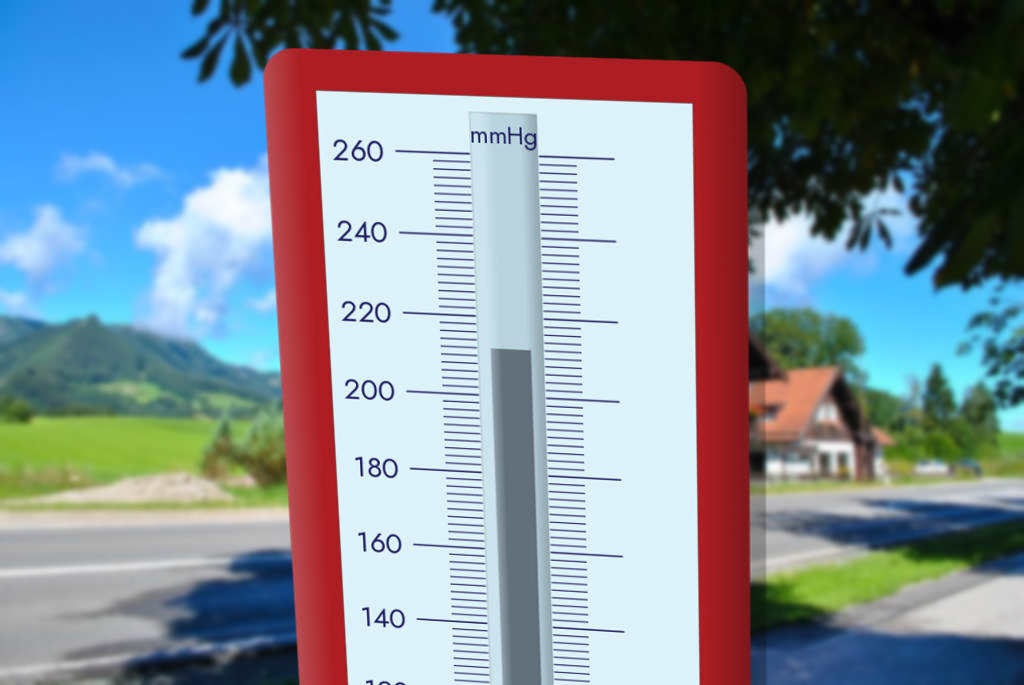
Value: 212 mmHg
